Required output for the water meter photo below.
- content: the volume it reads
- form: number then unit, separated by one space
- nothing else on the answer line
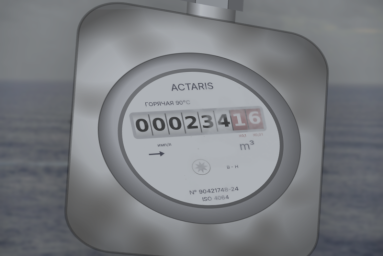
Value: 234.16 m³
